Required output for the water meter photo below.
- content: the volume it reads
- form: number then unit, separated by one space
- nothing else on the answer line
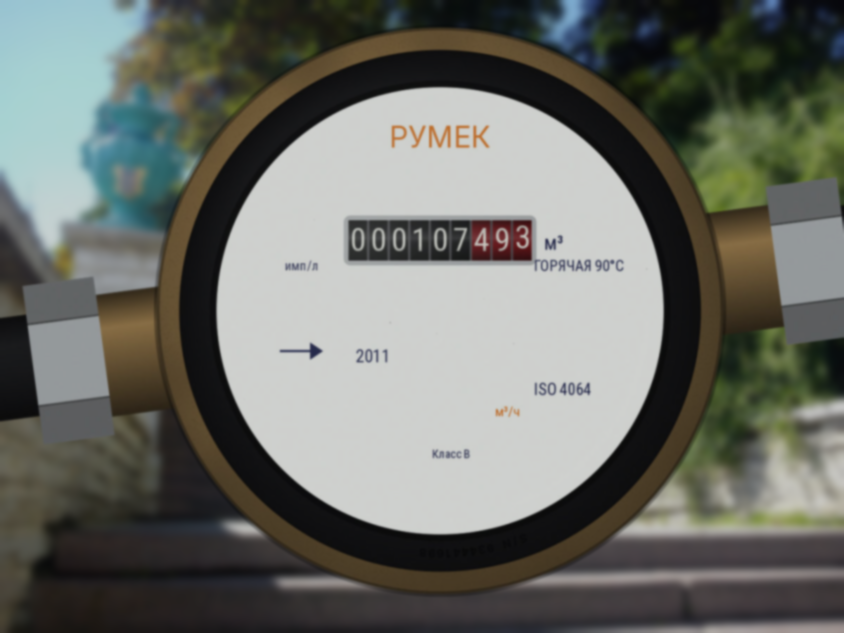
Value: 107.493 m³
